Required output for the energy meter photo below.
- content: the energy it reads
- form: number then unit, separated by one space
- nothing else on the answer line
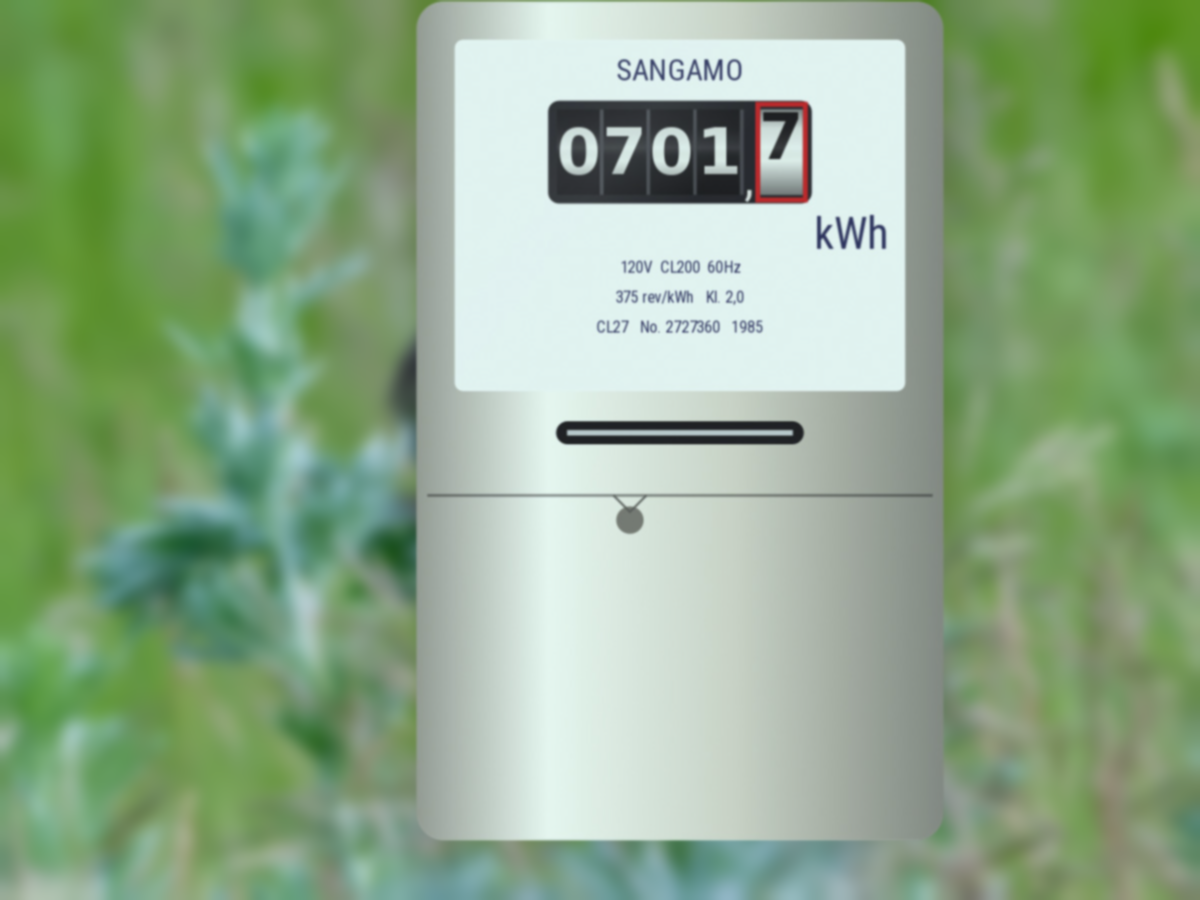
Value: 701.7 kWh
